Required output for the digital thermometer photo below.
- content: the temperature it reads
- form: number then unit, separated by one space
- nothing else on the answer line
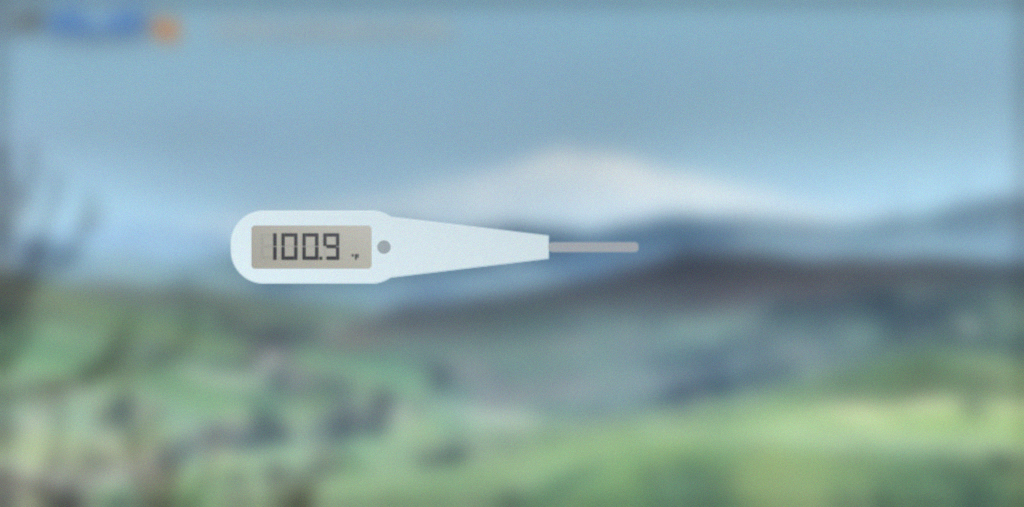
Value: 100.9 °F
